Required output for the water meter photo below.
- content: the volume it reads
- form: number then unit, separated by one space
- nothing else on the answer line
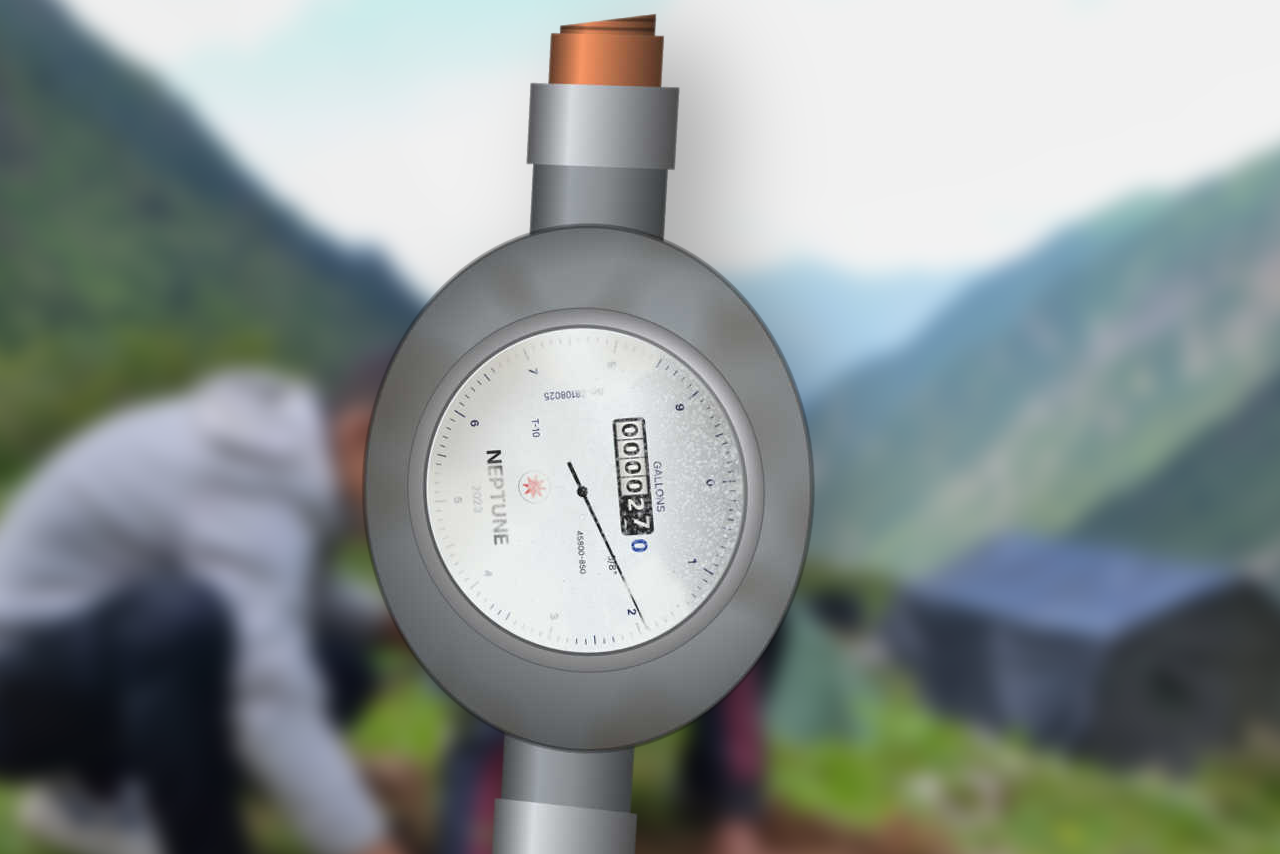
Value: 271.9 gal
